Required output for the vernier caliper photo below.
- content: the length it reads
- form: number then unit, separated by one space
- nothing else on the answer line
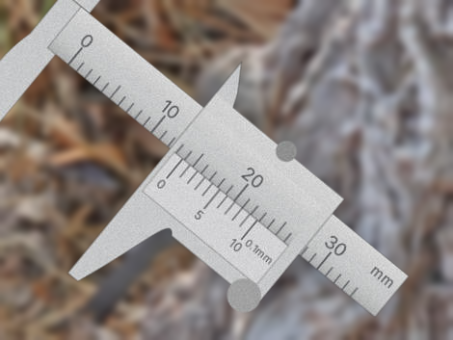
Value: 13.8 mm
